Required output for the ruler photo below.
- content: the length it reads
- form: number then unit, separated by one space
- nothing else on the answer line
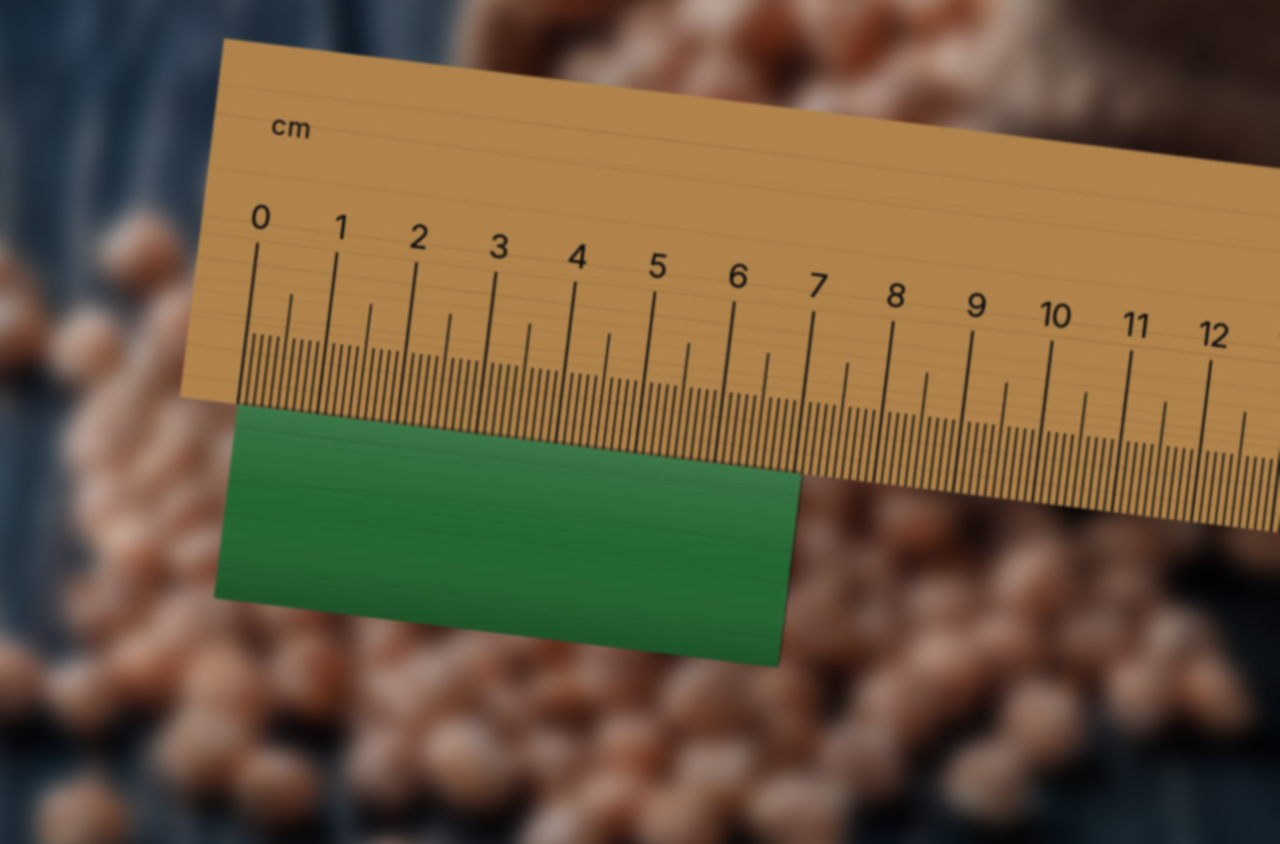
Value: 7.1 cm
